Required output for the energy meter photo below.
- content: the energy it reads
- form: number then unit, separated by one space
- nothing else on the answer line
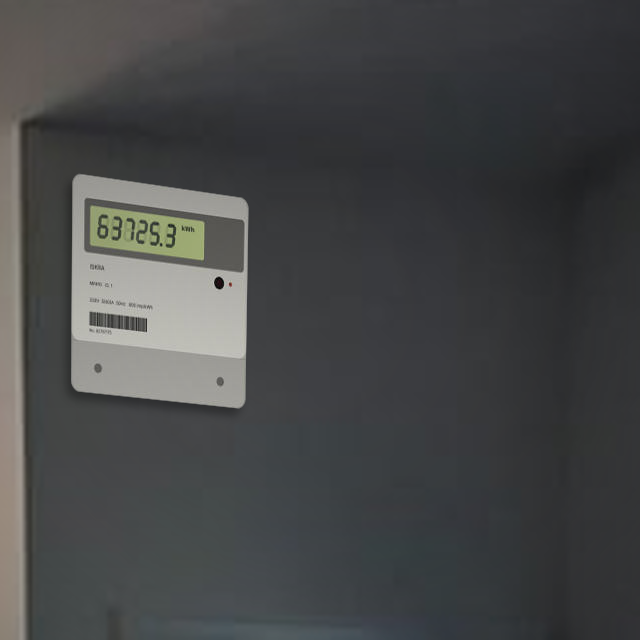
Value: 63725.3 kWh
